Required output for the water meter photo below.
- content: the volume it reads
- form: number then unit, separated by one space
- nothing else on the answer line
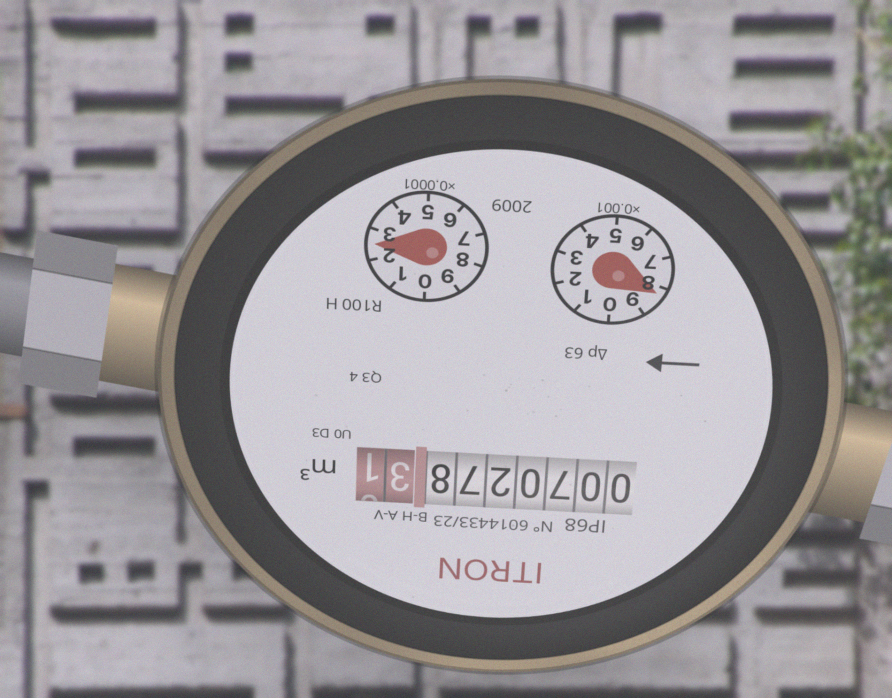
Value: 70278.3082 m³
